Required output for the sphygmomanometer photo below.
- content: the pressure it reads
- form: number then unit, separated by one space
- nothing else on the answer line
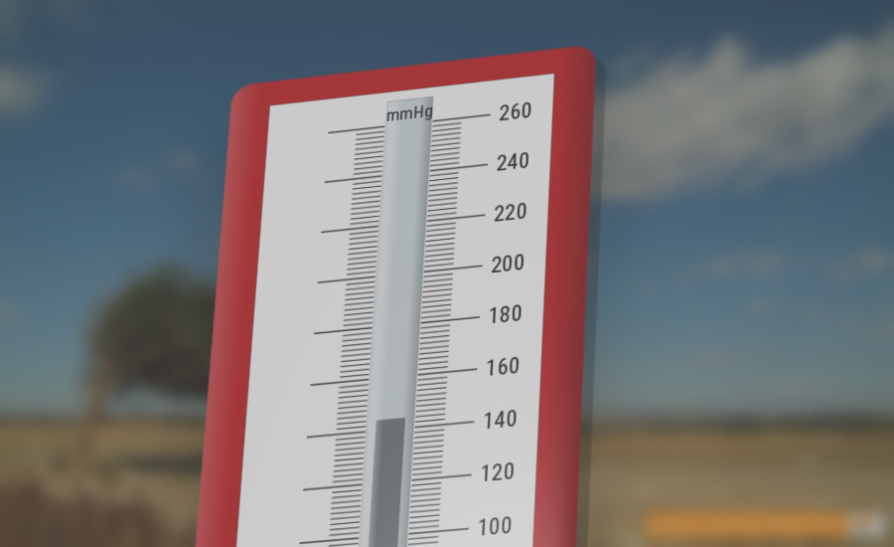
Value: 144 mmHg
